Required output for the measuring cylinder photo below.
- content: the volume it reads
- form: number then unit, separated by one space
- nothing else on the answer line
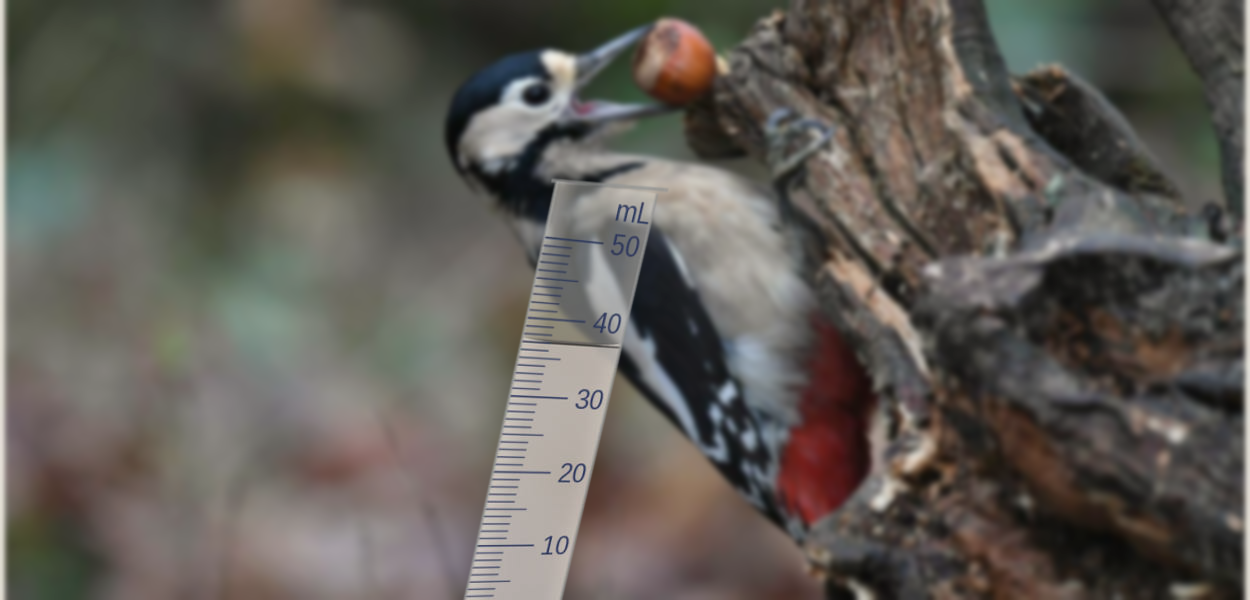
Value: 37 mL
